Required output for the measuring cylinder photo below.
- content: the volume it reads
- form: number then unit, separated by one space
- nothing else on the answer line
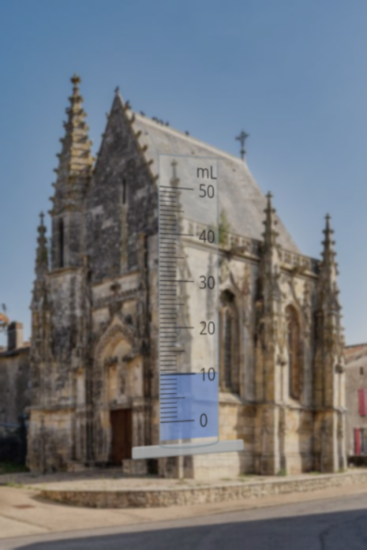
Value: 10 mL
